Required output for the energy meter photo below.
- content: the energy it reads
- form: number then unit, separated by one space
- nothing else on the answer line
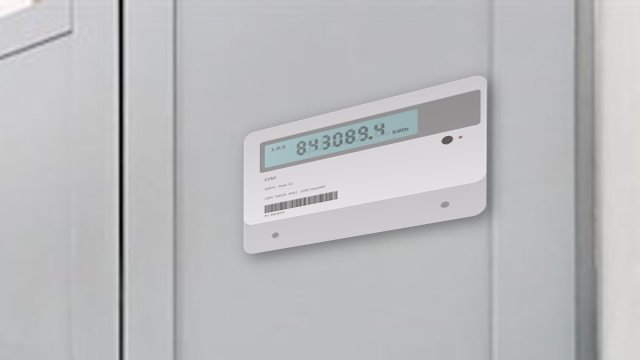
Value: 843089.4 kWh
